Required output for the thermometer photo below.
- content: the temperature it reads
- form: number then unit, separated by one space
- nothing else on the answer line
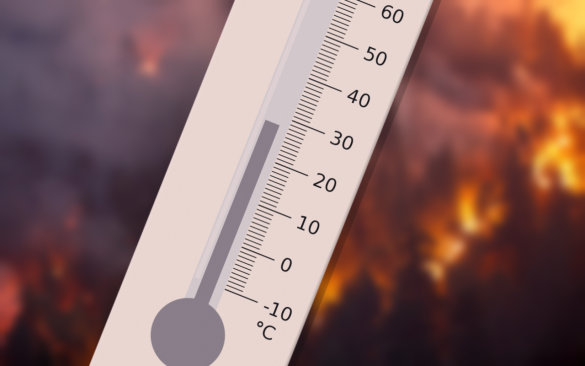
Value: 28 °C
